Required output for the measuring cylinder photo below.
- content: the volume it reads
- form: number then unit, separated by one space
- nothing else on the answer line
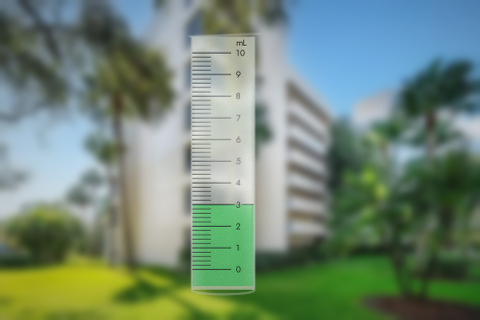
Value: 3 mL
